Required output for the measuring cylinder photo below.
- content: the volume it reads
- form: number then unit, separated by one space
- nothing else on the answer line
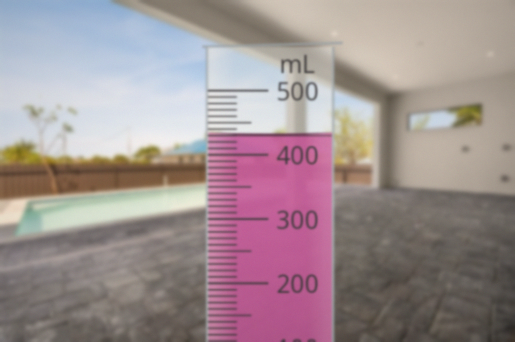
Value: 430 mL
